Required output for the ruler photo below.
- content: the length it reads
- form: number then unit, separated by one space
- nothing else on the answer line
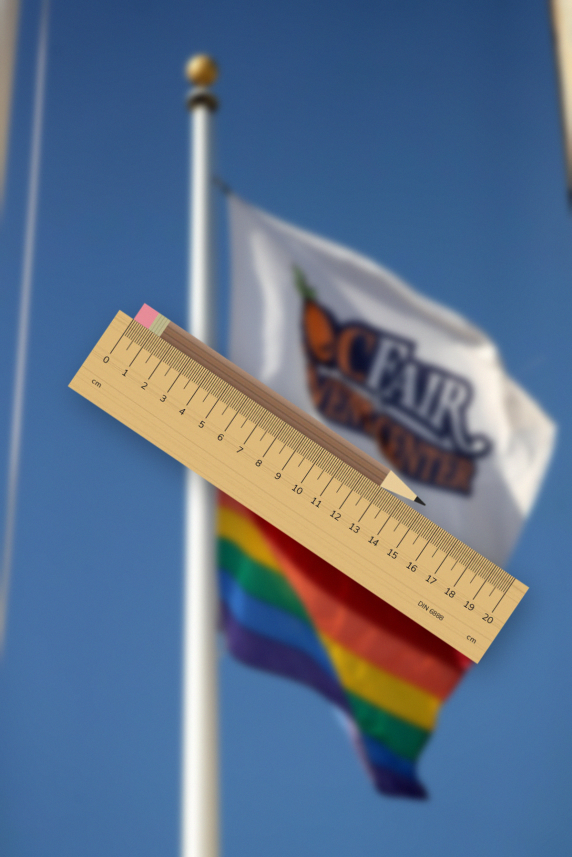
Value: 15 cm
